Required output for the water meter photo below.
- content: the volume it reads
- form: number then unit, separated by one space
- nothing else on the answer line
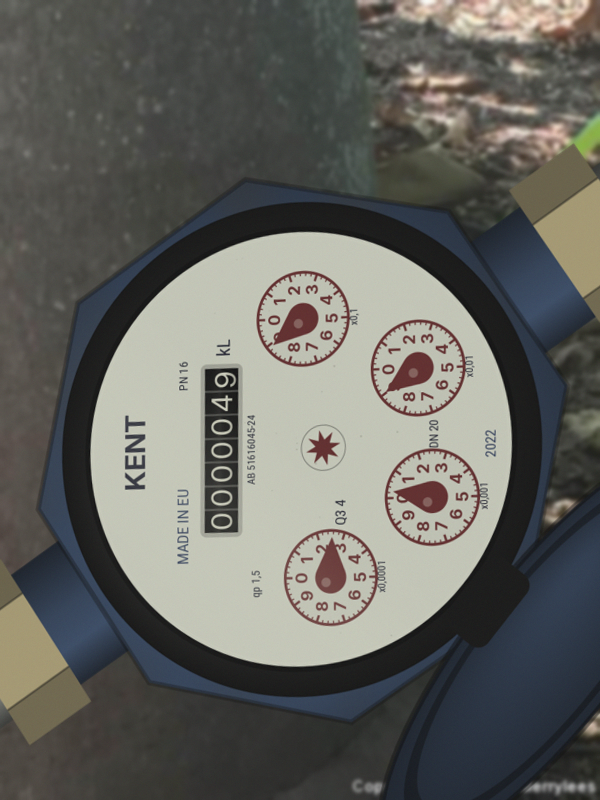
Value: 48.8902 kL
